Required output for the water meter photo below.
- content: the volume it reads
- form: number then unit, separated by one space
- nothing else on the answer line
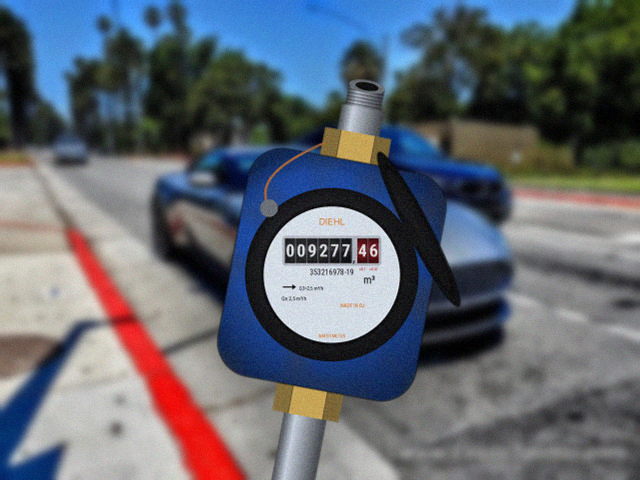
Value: 9277.46 m³
